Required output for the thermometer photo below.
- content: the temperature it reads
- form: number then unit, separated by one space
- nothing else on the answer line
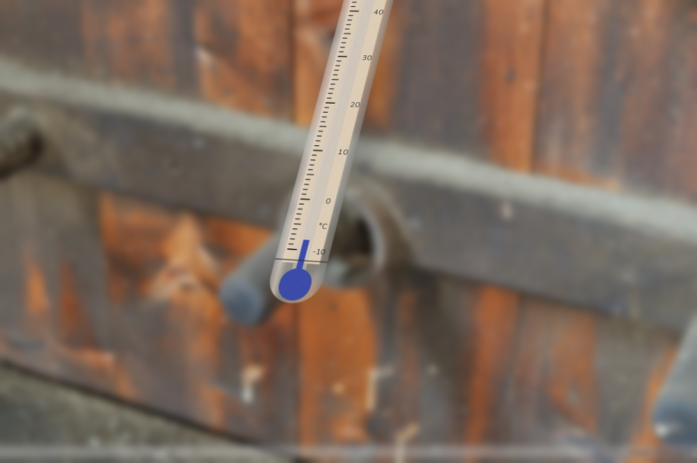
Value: -8 °C
